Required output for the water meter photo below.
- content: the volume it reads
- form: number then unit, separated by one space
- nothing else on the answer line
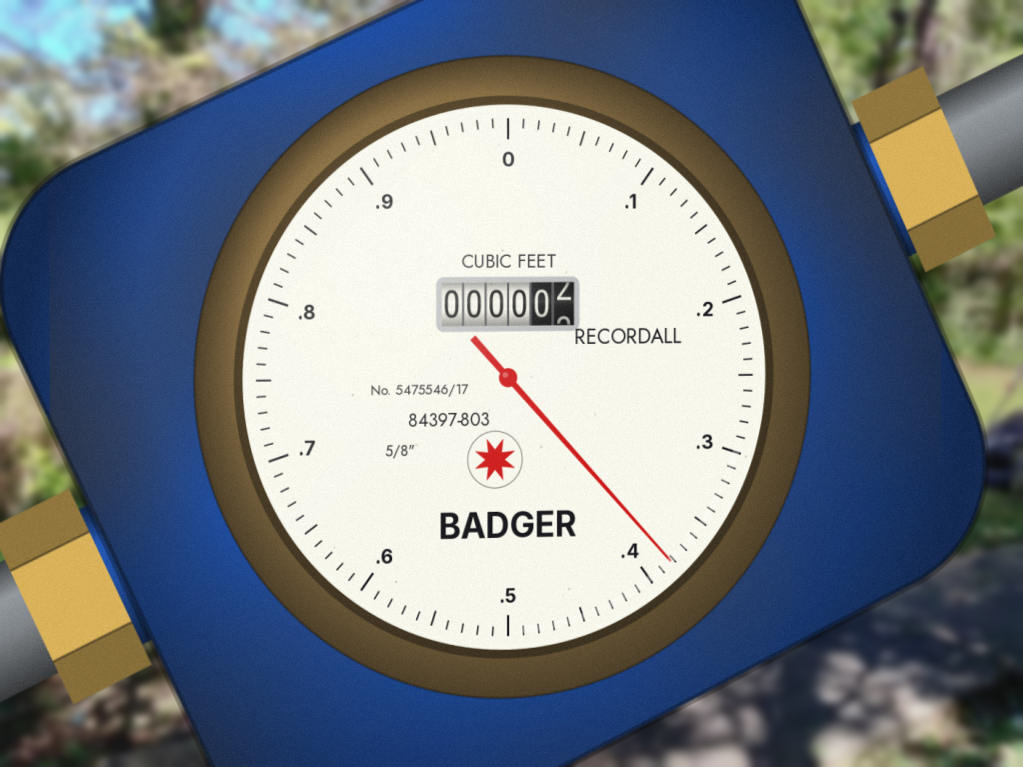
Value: 2.38 ft³
